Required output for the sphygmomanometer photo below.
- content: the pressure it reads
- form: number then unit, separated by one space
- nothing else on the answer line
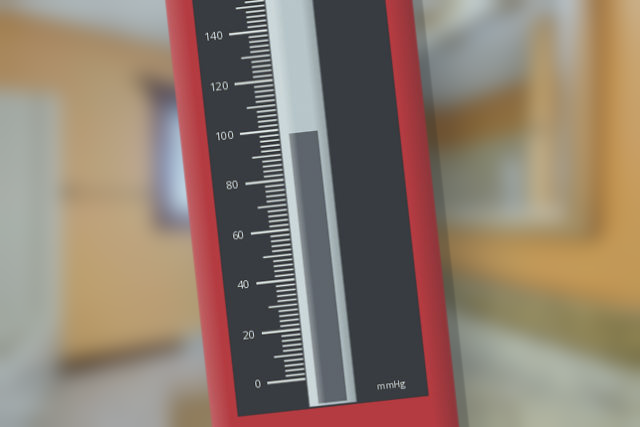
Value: 98 mmHg
